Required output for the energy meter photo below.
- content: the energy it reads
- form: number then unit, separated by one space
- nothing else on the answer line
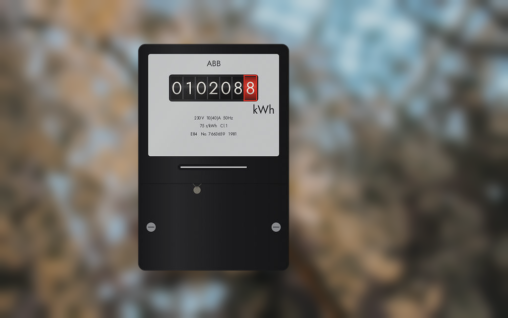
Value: 10208.8 kWh
